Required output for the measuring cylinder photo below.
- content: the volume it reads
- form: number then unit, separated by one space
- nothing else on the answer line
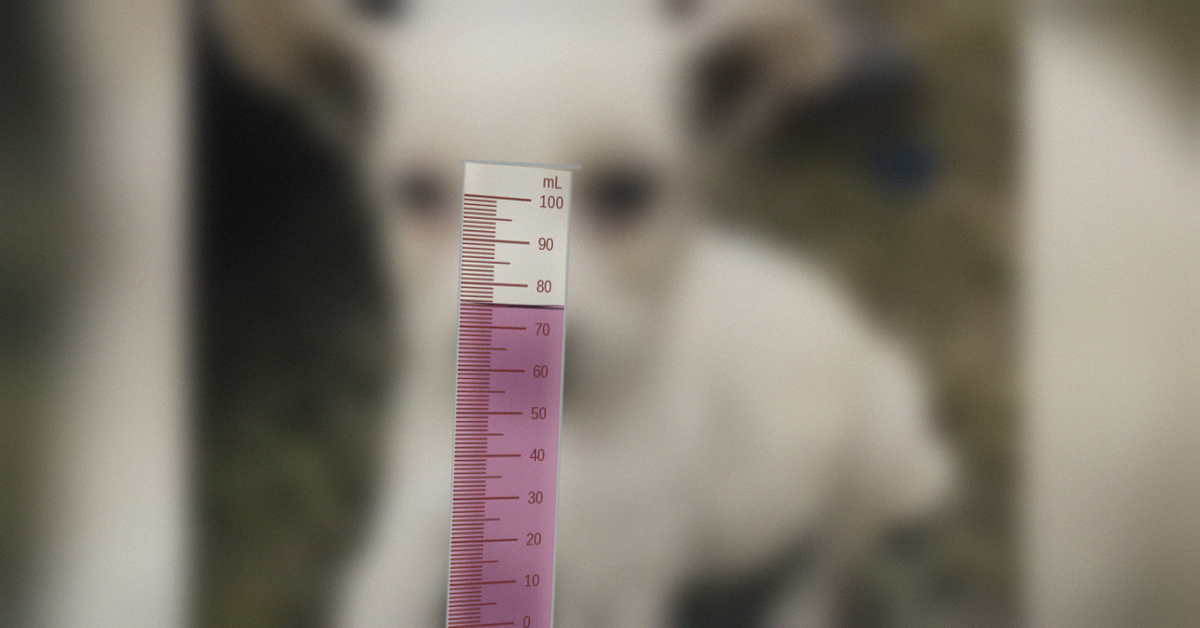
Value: 75 mL
